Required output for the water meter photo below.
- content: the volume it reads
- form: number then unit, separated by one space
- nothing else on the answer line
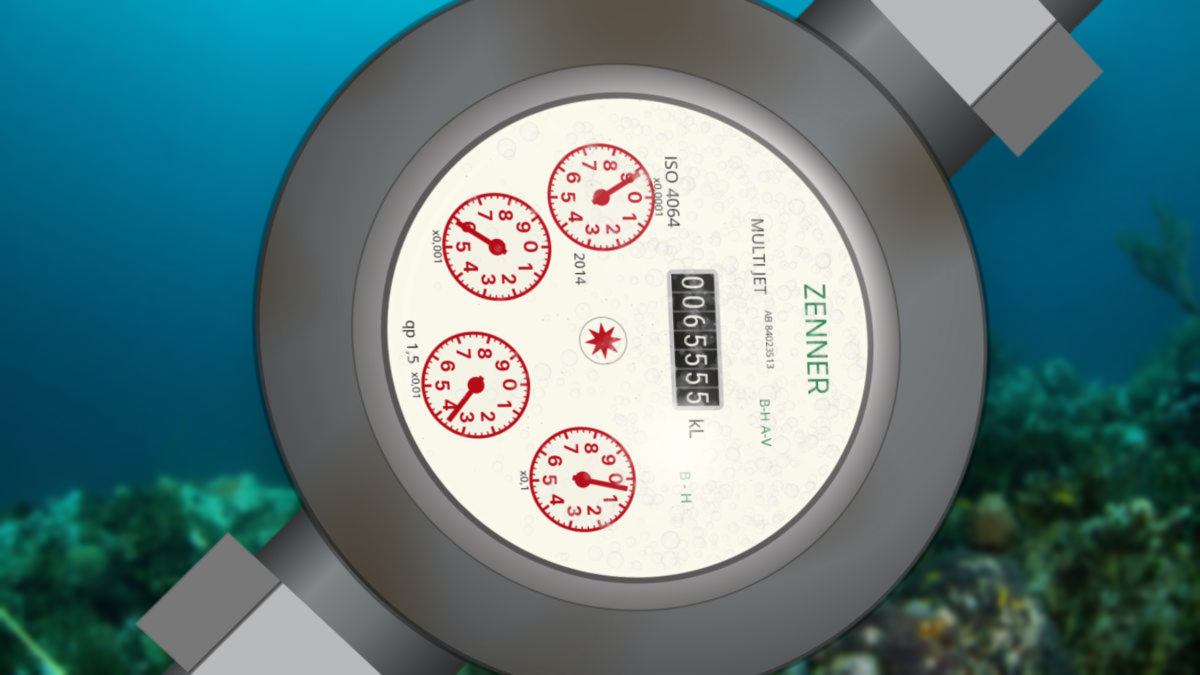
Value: 65555.0359 kL
